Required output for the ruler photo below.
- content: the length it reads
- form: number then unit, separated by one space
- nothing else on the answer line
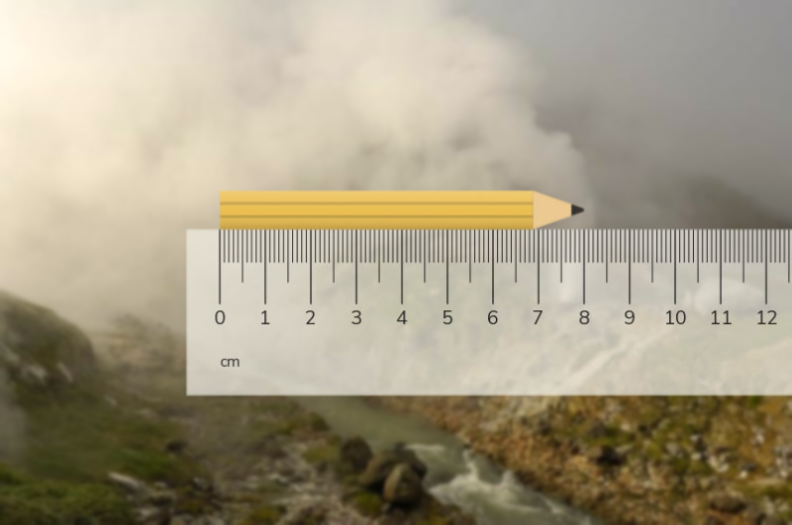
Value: 8 cm
